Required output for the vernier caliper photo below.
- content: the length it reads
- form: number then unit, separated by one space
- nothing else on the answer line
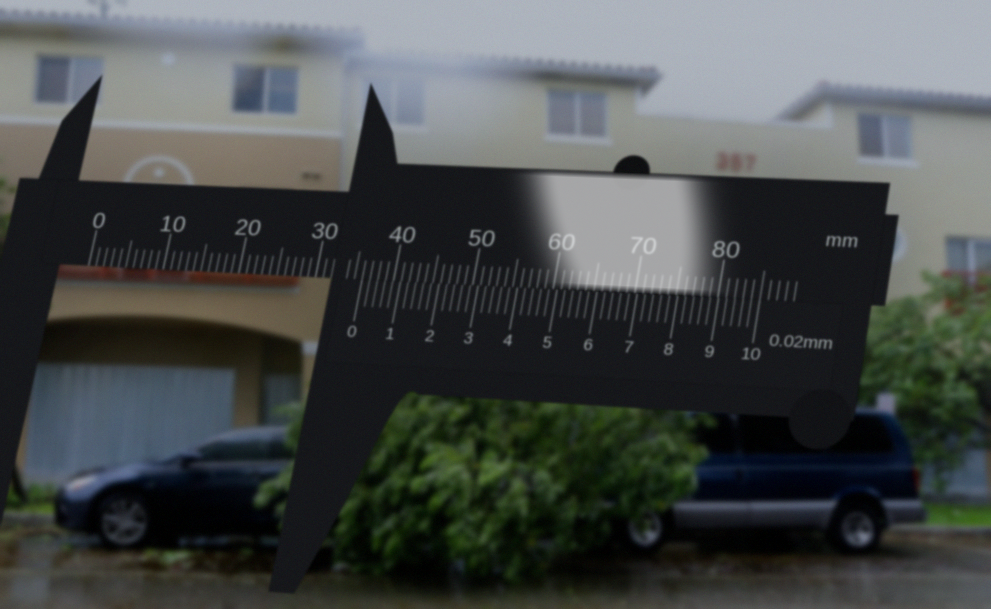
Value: 36.0 mm
